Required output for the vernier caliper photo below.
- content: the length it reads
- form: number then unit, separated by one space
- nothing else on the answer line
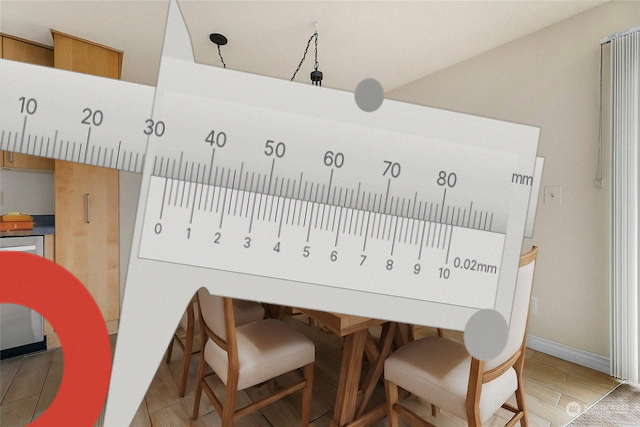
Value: 33.2 mm
